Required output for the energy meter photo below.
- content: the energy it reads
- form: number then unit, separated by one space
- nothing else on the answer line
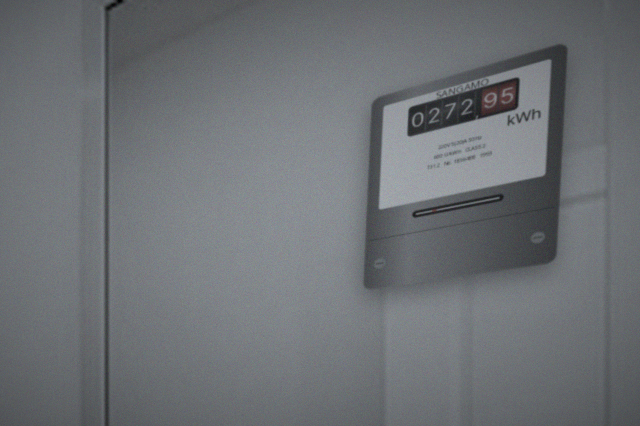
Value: 272.95 kWh
